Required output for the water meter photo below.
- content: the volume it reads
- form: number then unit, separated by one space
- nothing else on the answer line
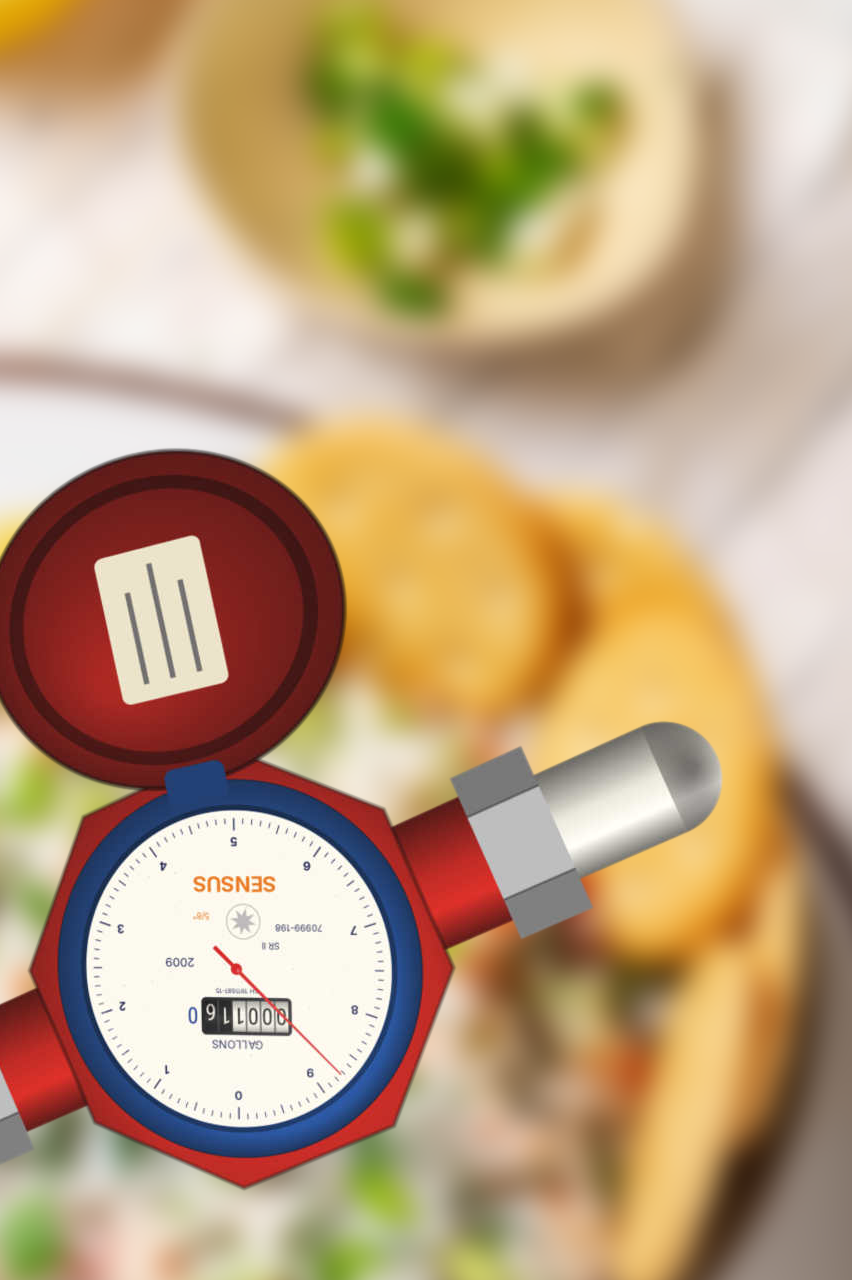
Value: 1158.7 gal
